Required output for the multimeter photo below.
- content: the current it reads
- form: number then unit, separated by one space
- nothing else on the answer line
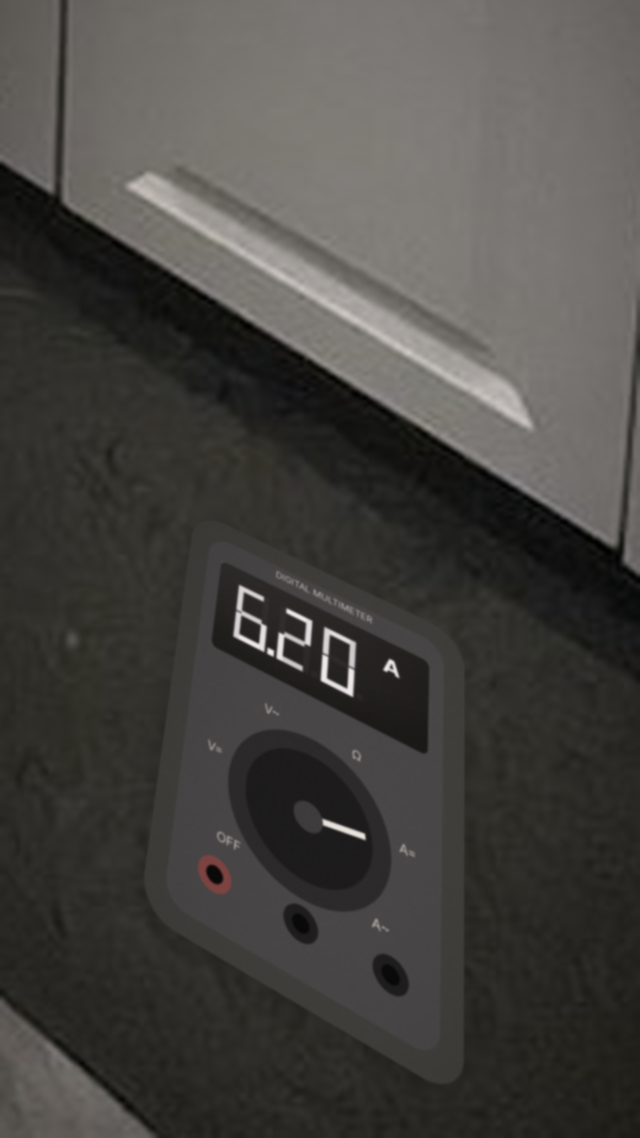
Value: 6.20 A
